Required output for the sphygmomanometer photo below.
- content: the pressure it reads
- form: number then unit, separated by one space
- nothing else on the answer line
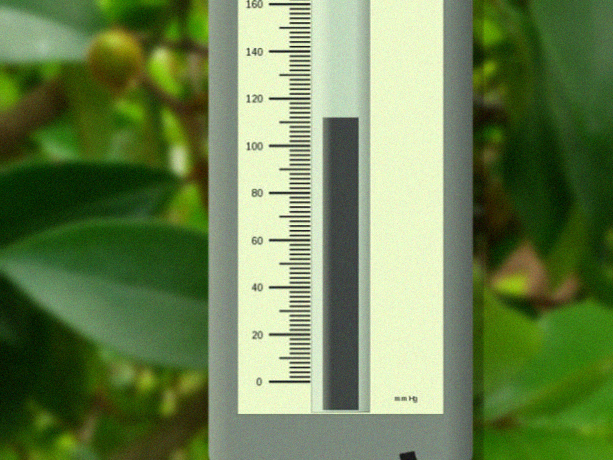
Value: 112 mmHg
